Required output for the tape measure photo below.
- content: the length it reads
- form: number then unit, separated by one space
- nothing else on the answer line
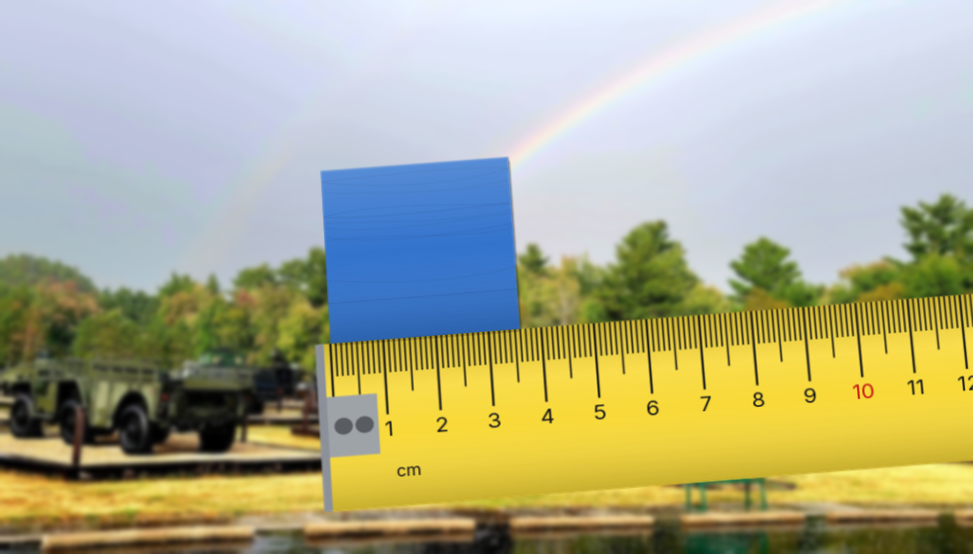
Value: 3.6 cm
